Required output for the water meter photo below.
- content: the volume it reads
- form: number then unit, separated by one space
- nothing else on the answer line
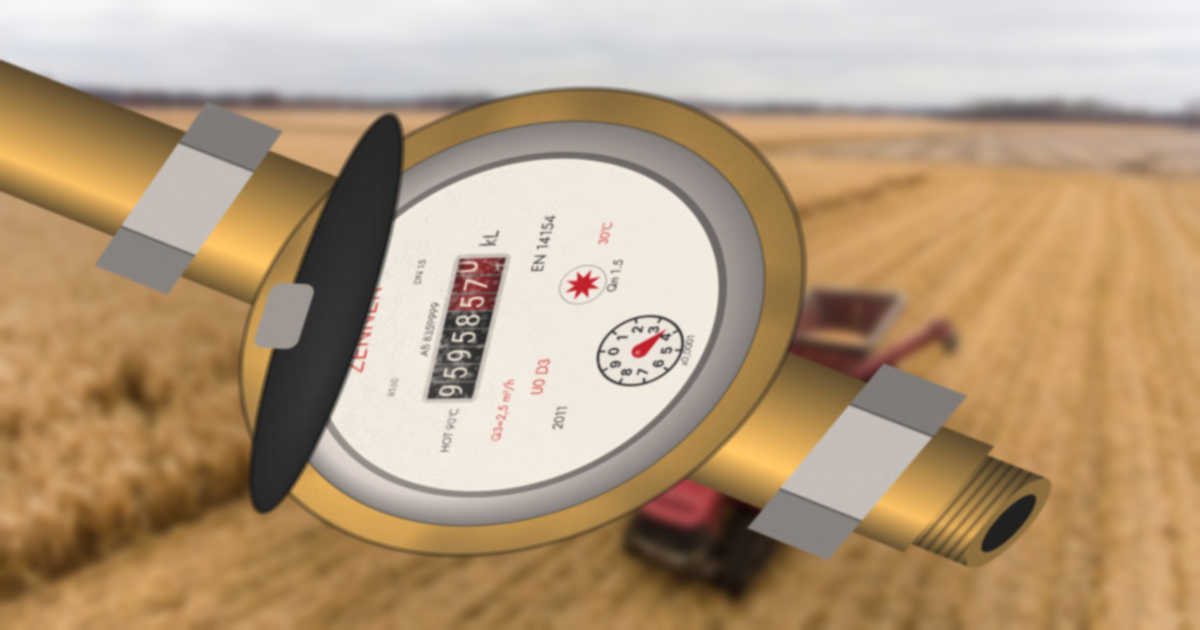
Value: 95958.5703 kL
